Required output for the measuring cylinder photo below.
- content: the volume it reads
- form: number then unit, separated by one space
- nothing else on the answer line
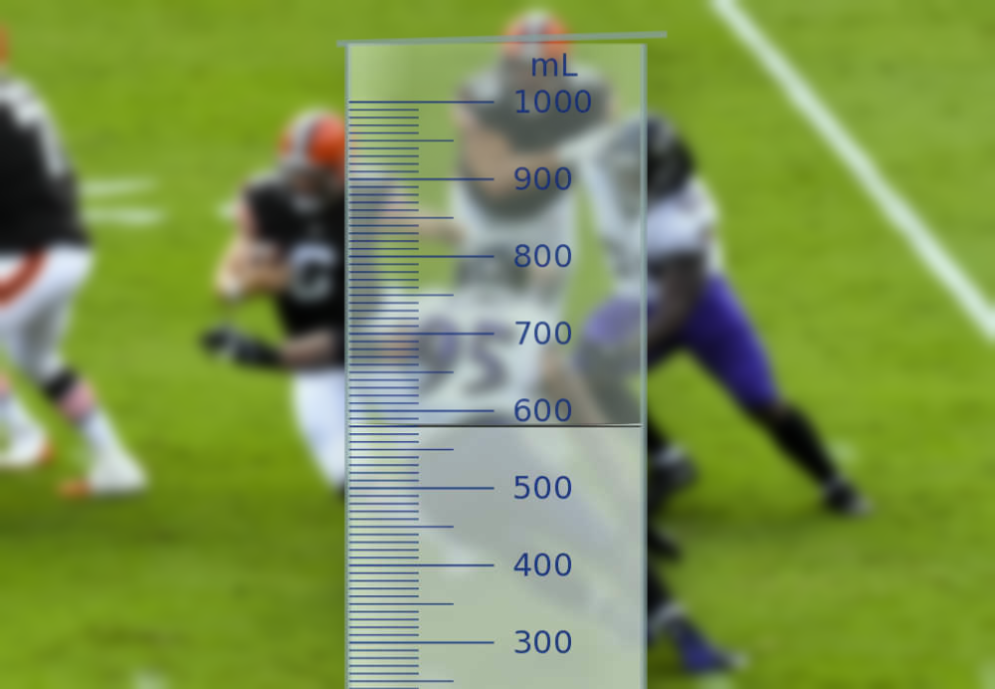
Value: 580 mL
